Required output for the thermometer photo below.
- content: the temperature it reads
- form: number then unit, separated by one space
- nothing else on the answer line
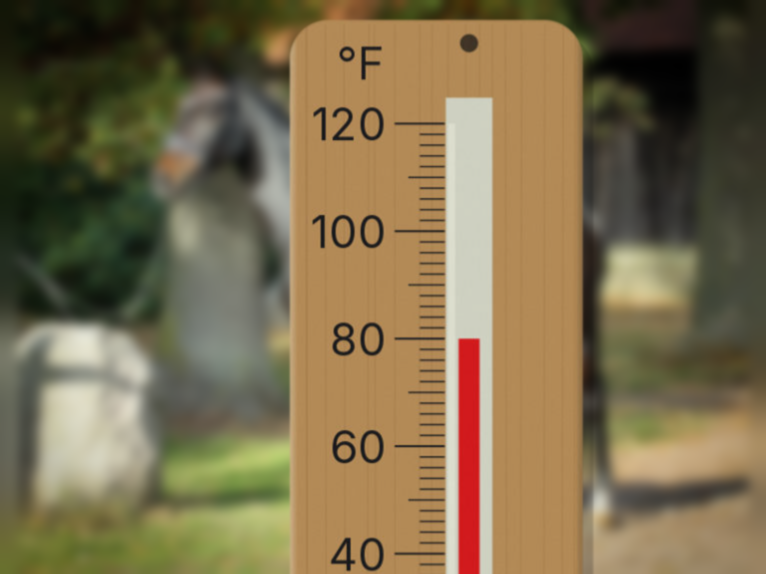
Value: 80 °F
